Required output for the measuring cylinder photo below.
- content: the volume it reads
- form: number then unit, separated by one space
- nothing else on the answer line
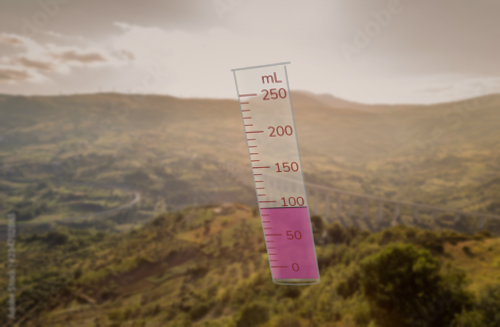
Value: 90 mL
